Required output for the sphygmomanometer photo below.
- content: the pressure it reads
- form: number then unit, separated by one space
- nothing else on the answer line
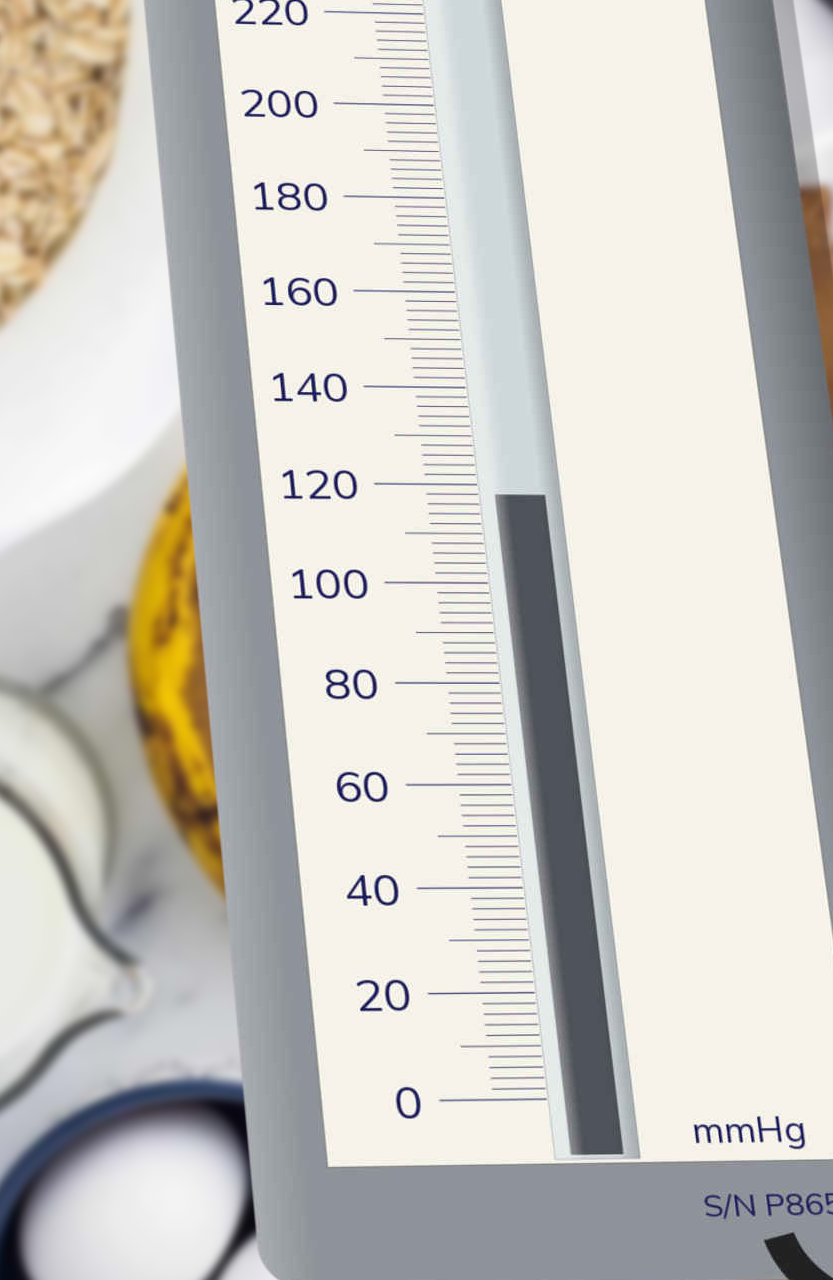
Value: 118 mmHg
